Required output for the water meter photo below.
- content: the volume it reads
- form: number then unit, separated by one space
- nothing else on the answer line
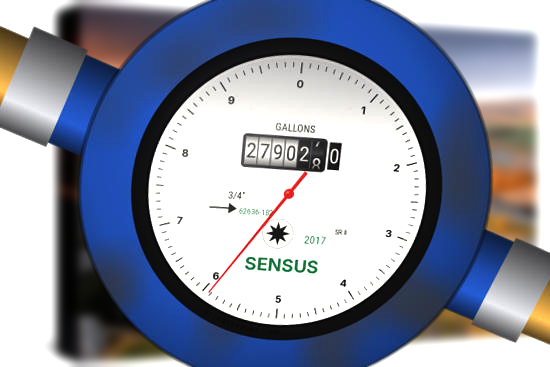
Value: 2790275.9 gal
